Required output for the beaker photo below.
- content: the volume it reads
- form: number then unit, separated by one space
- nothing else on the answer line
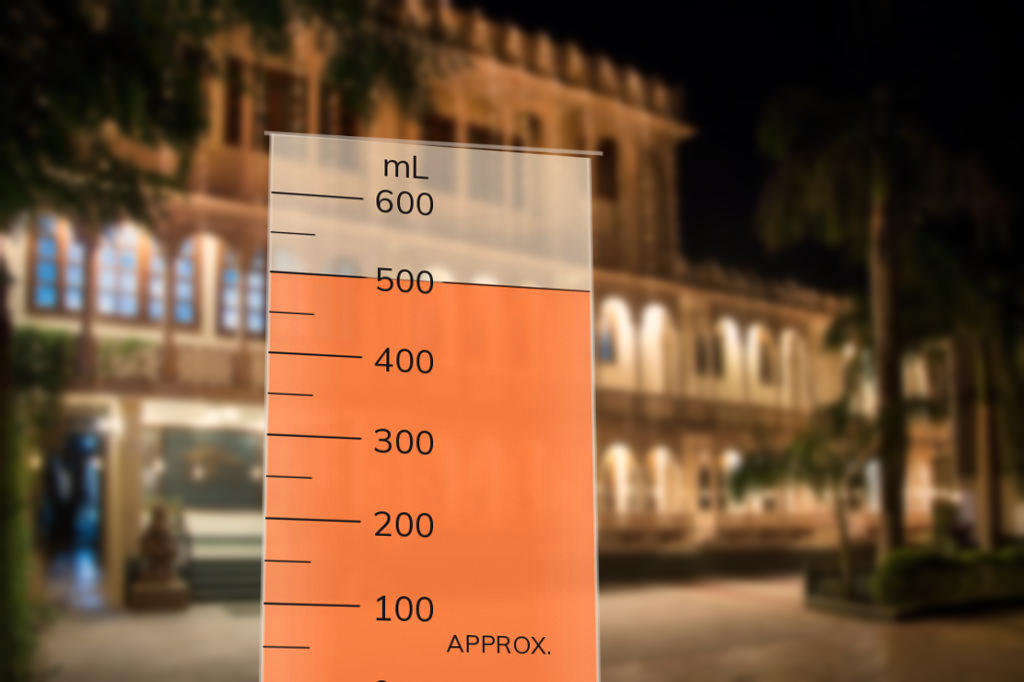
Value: 500 mL
